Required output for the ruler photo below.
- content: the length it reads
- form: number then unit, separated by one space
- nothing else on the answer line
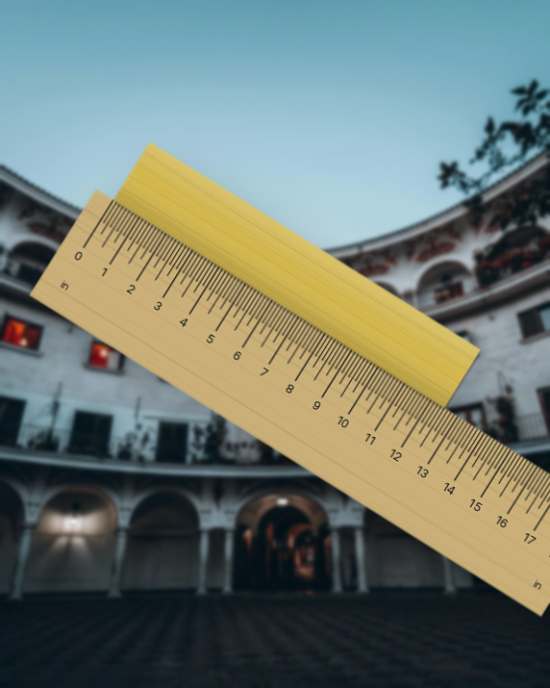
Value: 12.5 in
